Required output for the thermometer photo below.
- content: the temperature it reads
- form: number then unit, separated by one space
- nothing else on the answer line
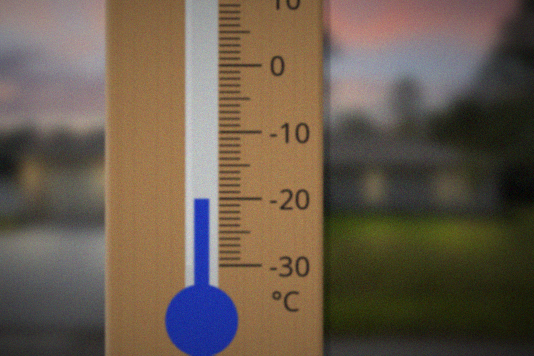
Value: -20 °C
